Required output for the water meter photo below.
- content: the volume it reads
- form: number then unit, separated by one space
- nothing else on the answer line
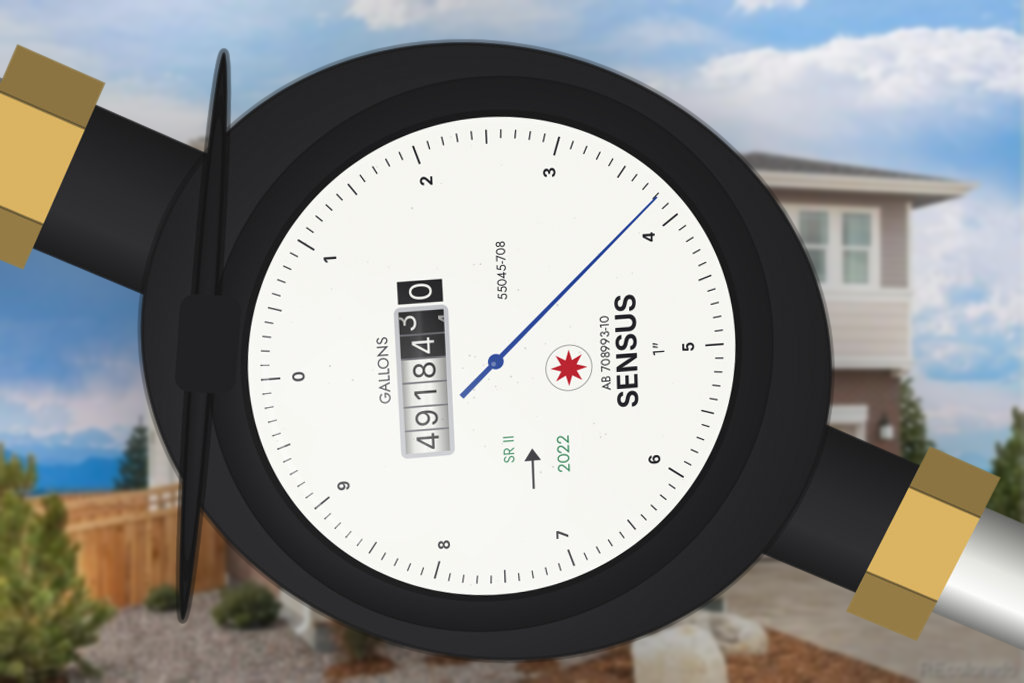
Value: 4918433.8 gal
